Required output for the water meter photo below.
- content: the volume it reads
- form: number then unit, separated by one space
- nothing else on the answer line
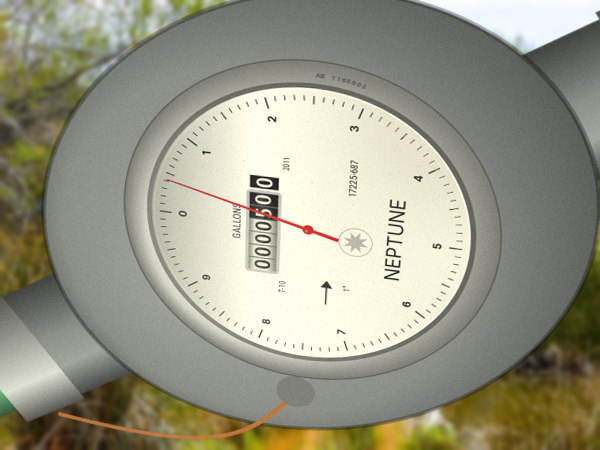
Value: 500.4 gal
